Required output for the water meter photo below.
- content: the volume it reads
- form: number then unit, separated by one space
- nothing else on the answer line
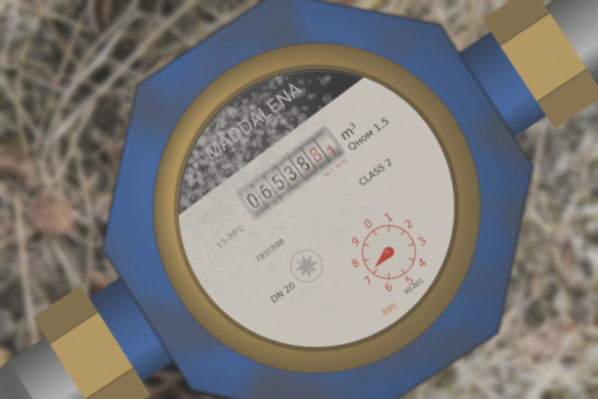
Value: 6538.807 m³
